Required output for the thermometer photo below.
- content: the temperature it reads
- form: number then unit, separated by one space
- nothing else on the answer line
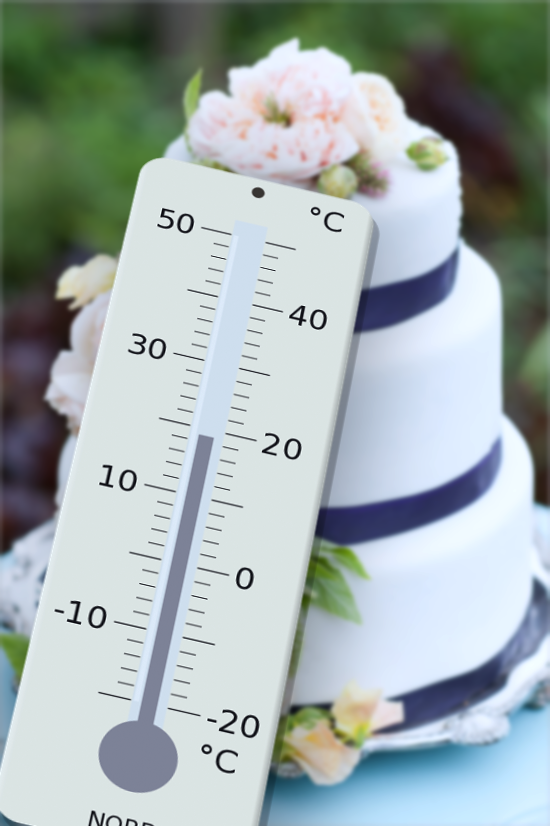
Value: 19 °C
